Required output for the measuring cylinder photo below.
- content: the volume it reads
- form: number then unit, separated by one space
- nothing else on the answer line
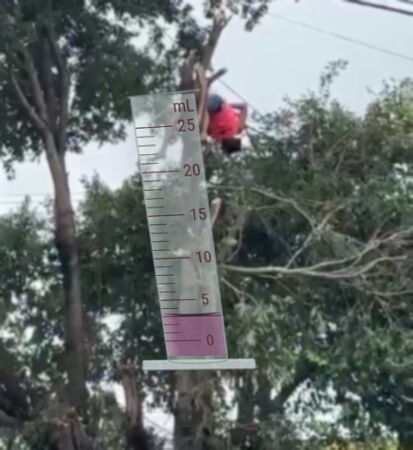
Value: 3 mL
